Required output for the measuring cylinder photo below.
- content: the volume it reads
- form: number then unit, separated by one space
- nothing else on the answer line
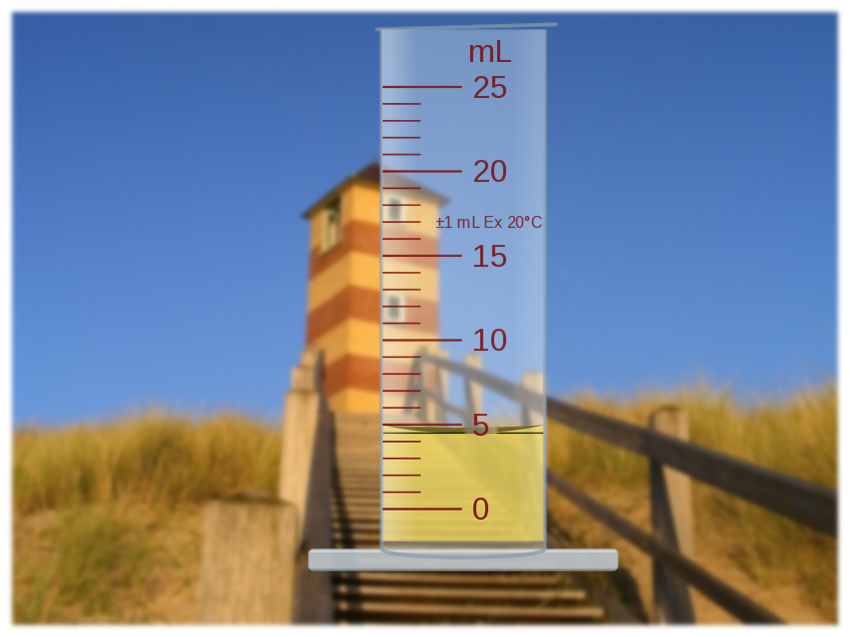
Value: 4.5 mL
